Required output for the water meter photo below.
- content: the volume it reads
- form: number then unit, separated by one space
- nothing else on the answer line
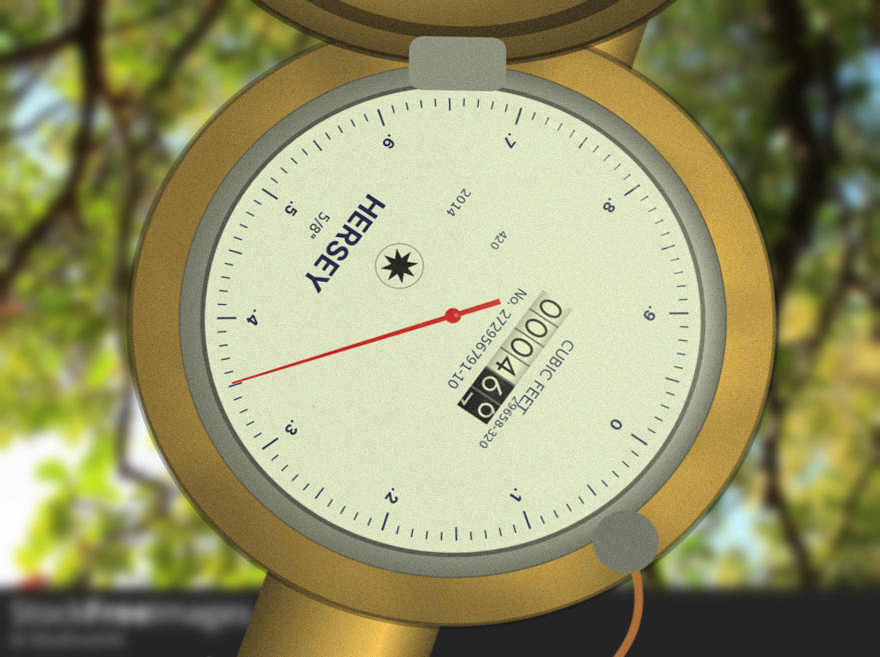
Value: 466.35 ft³
